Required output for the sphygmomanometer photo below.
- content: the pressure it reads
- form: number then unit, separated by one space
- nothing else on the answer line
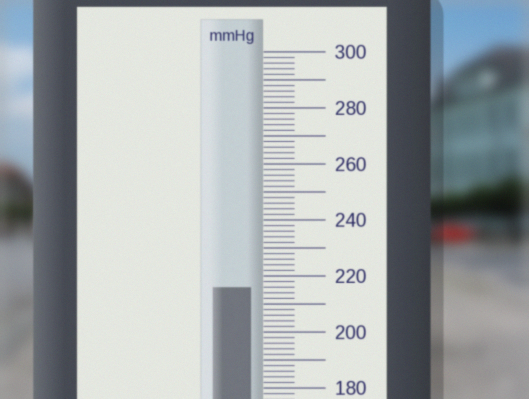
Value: 216 mmHg
